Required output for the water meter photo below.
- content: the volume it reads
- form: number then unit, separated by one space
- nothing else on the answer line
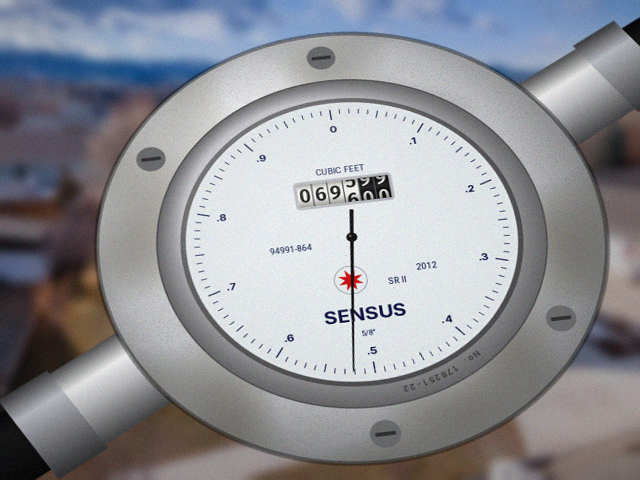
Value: 69599.52 ft³
